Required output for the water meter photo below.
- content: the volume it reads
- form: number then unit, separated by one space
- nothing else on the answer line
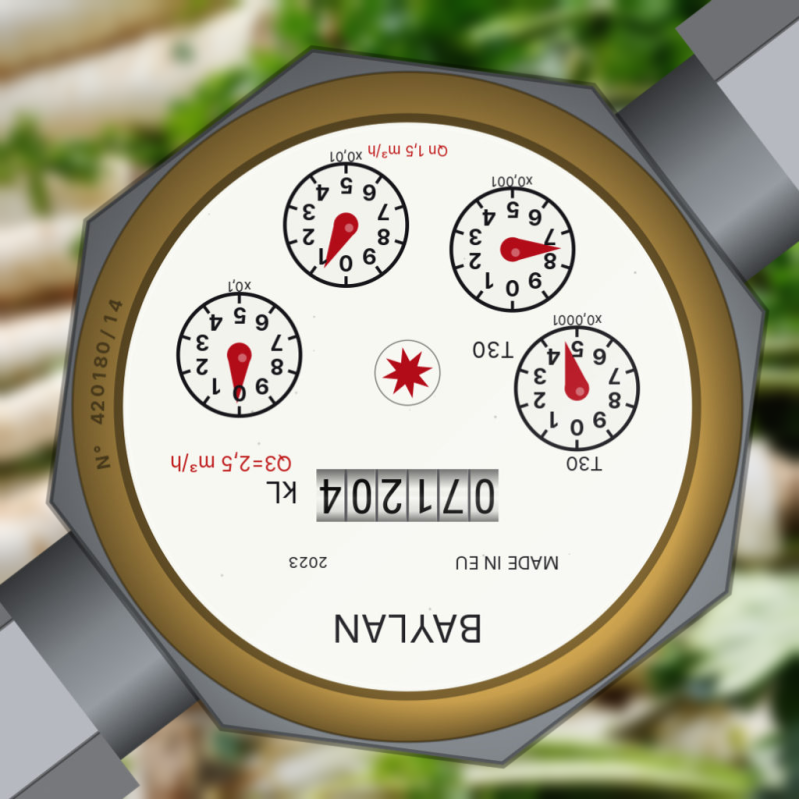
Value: 71204.0074 kL
